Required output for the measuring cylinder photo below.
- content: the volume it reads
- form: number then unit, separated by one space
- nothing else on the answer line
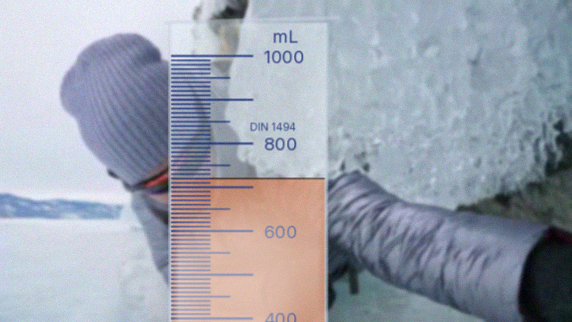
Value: 720 mL
